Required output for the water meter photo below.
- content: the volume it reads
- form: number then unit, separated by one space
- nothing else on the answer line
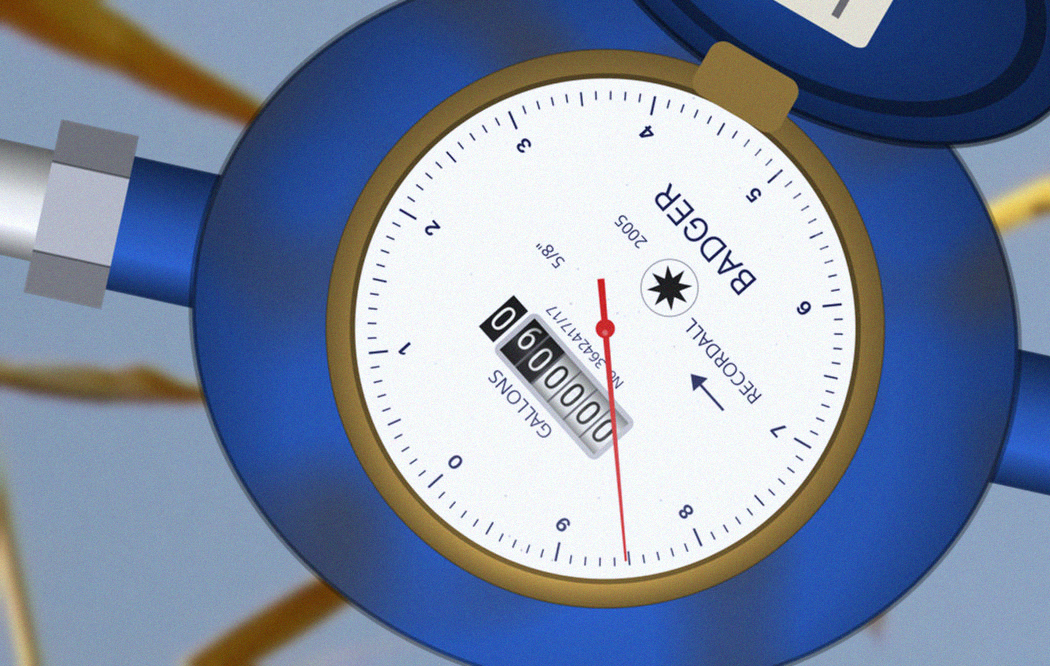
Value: 88.5 gal
